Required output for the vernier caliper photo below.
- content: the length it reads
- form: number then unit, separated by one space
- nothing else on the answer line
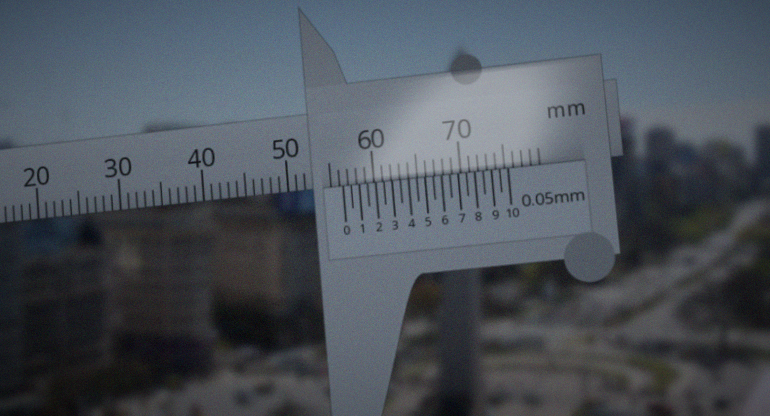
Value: 56.4 mm
